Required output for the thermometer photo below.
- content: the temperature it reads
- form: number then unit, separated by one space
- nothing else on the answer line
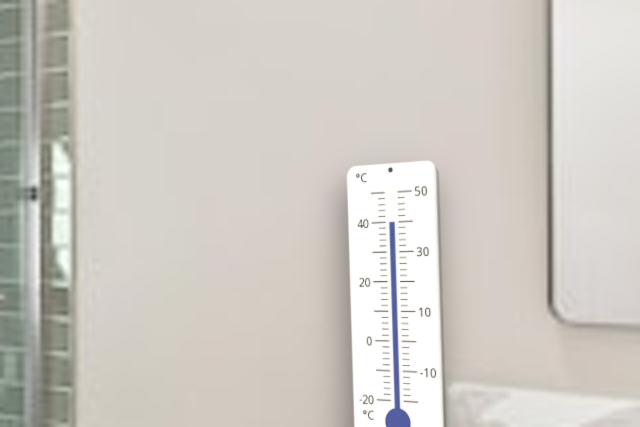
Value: 40 °C
